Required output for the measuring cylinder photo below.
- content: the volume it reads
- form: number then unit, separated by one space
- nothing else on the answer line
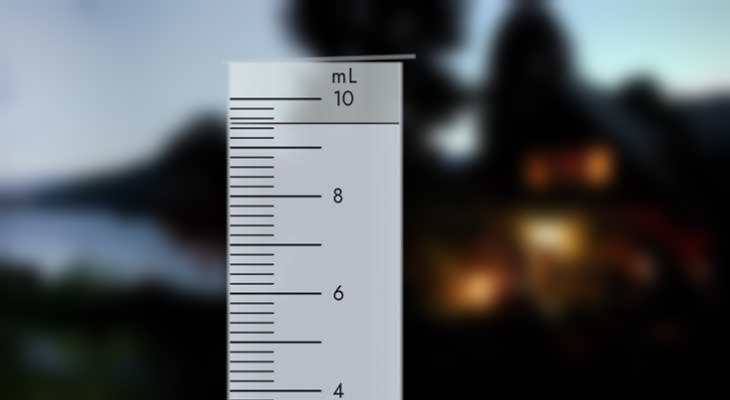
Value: 9.5 mL
